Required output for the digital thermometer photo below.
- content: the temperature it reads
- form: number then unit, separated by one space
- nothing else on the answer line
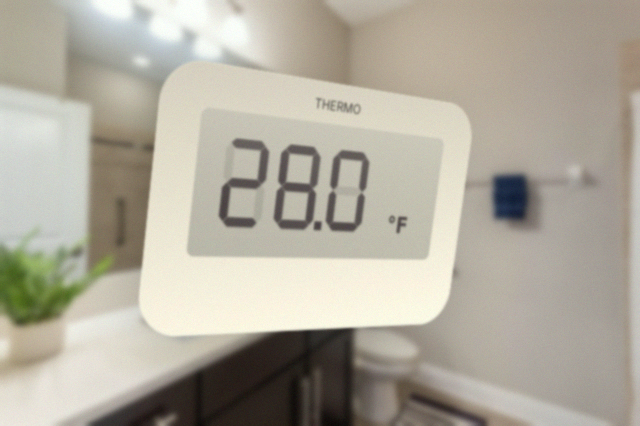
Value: 28.0 °F
